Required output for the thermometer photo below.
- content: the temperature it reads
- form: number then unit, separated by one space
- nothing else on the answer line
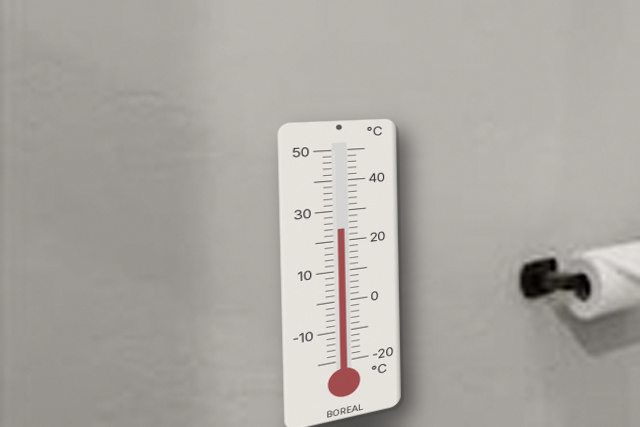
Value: 24 °C
